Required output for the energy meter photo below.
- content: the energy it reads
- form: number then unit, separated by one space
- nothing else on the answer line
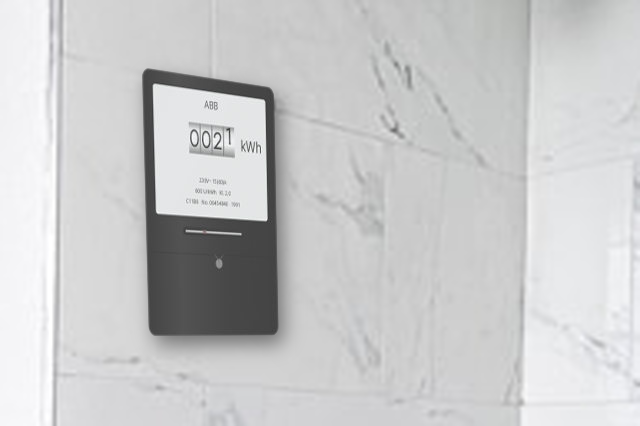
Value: 21 kWh
